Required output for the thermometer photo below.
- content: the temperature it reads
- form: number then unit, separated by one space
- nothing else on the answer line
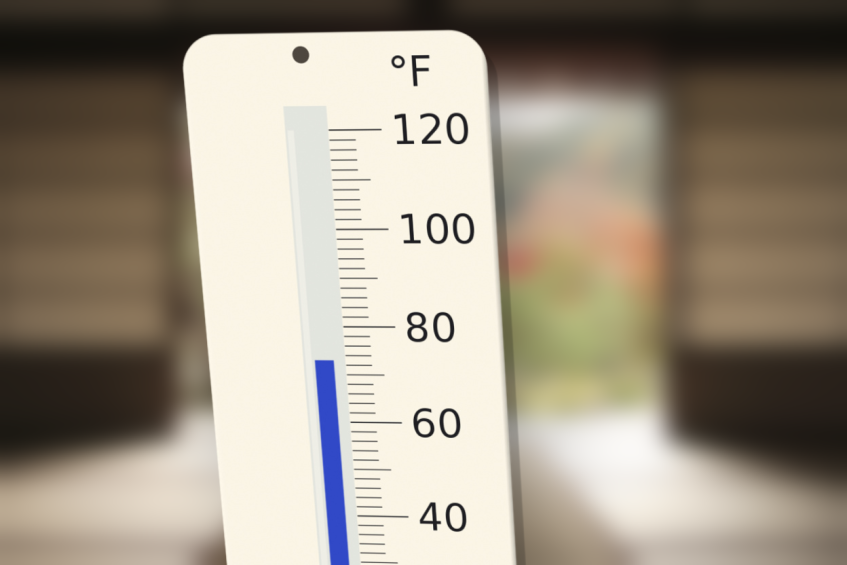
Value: 73 °F
